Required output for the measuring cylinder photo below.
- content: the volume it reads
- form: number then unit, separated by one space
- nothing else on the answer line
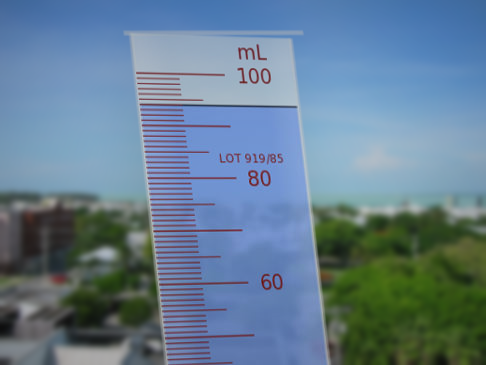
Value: 94 mL
